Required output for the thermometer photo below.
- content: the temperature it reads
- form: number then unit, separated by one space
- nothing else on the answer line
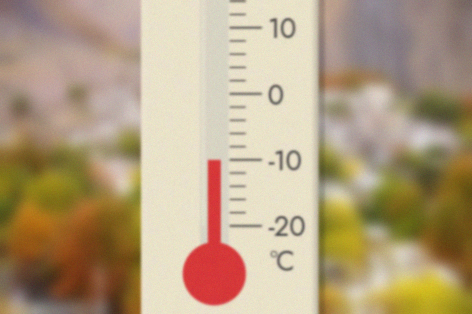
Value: -10 °C
